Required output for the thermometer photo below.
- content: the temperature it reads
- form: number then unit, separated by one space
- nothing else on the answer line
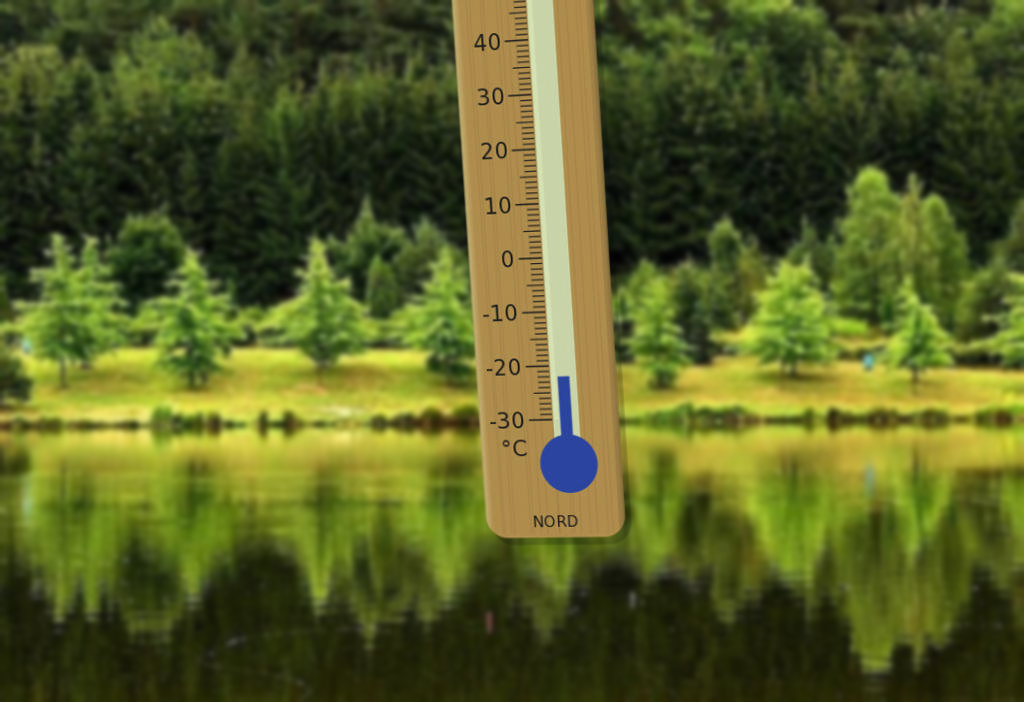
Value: -22 °C
